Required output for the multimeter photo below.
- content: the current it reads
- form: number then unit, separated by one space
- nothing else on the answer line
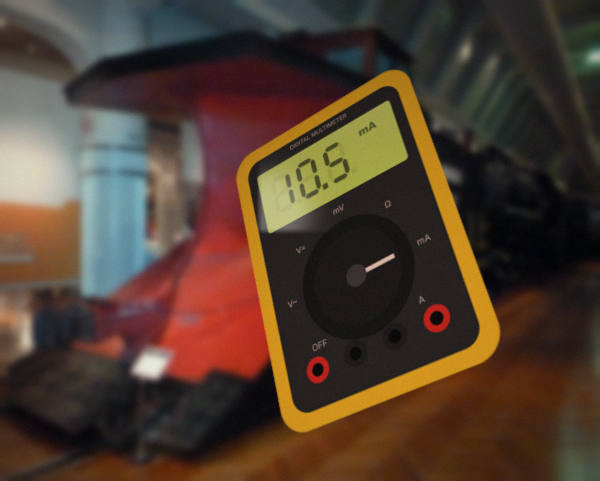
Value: 10.5 mA
